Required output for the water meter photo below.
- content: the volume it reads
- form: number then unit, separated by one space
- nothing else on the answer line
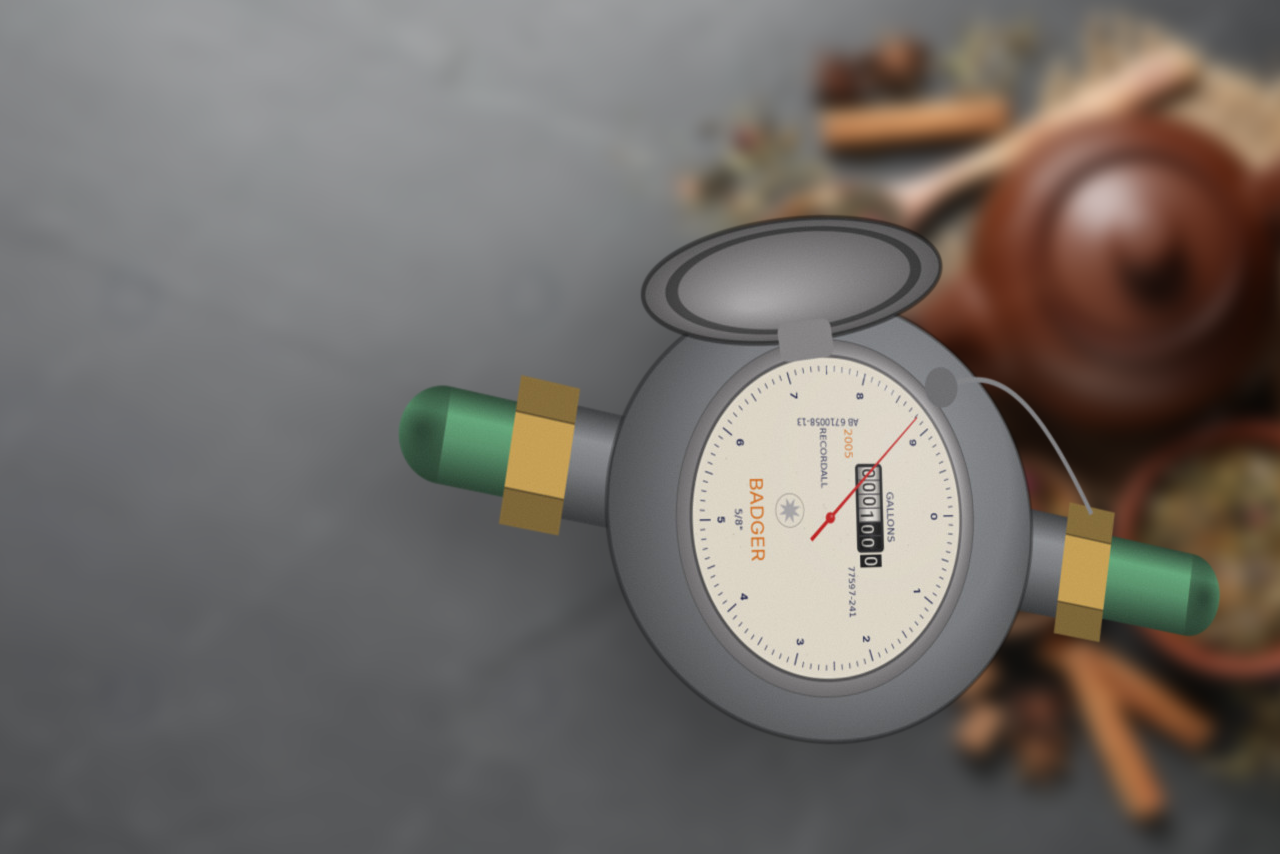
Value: 998.8 gal
